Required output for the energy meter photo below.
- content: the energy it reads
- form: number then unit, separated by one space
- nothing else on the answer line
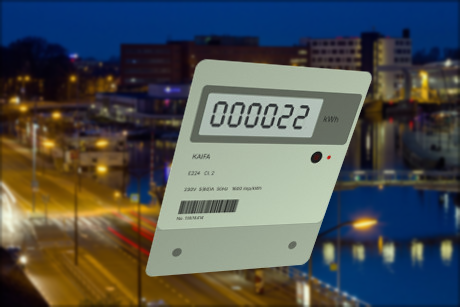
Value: 22 kWh
